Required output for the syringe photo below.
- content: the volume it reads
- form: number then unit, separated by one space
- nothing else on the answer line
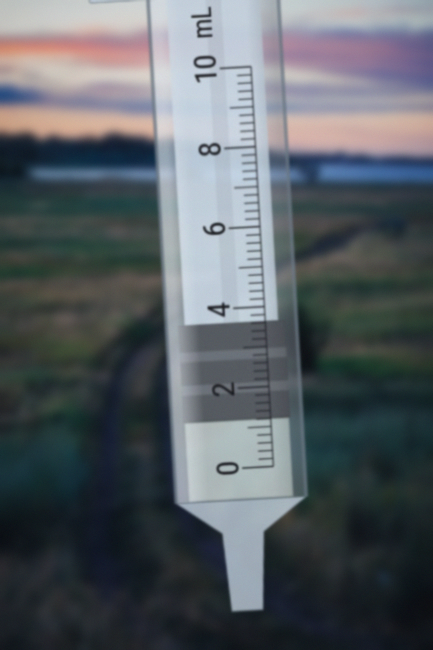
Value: 1.2 mL
